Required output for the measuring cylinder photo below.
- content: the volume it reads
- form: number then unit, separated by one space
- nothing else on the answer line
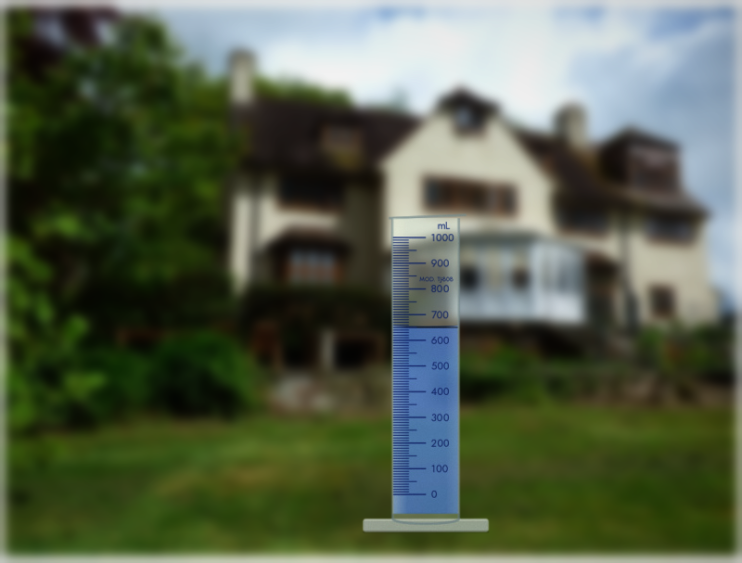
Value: 650 mL
